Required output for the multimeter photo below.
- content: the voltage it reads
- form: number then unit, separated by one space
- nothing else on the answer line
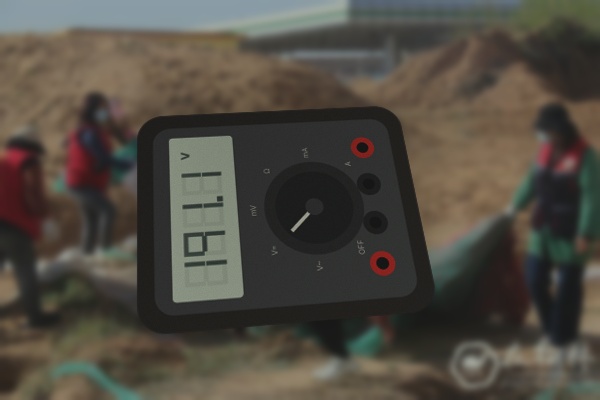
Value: 191.1 V
